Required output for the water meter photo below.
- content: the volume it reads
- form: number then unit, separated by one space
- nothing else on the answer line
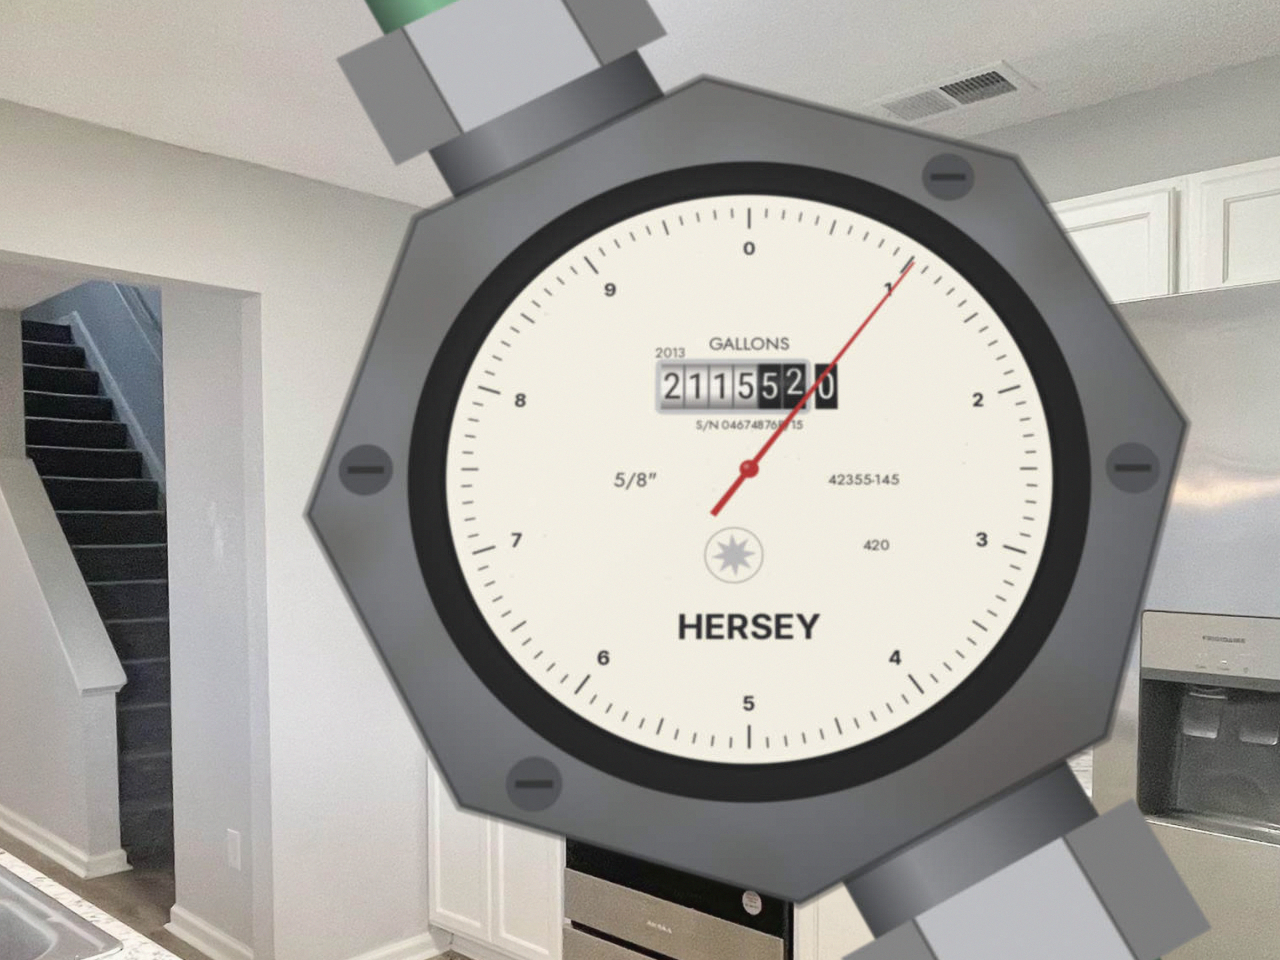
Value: 2115521.0 gal
